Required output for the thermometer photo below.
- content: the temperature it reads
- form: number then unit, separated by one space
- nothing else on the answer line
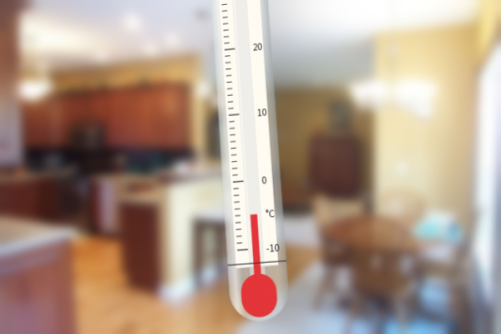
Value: -5 °C
